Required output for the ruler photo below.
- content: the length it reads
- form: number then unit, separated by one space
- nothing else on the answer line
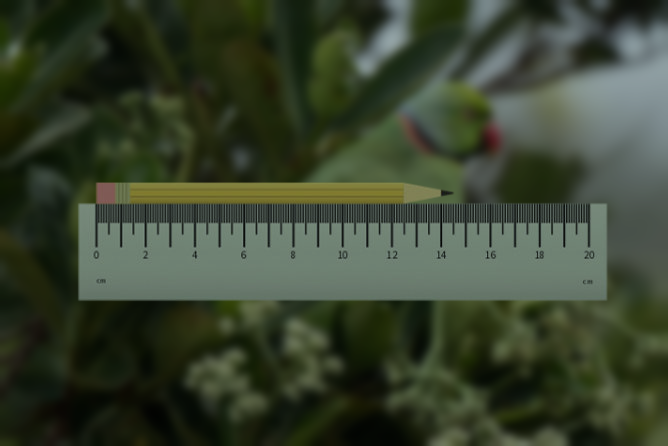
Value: 14.5 cm
